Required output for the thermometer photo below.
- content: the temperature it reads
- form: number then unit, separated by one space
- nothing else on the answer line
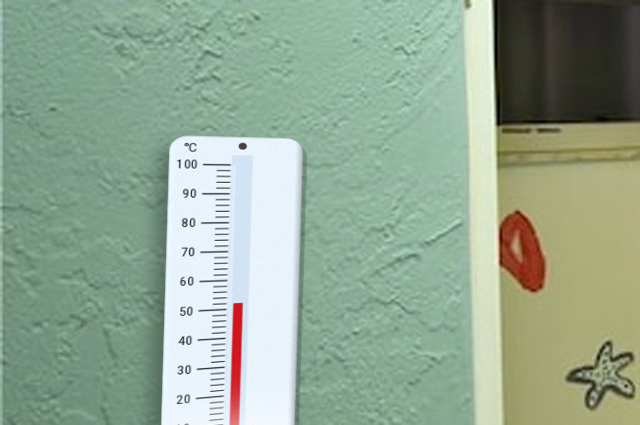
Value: 52 °C
